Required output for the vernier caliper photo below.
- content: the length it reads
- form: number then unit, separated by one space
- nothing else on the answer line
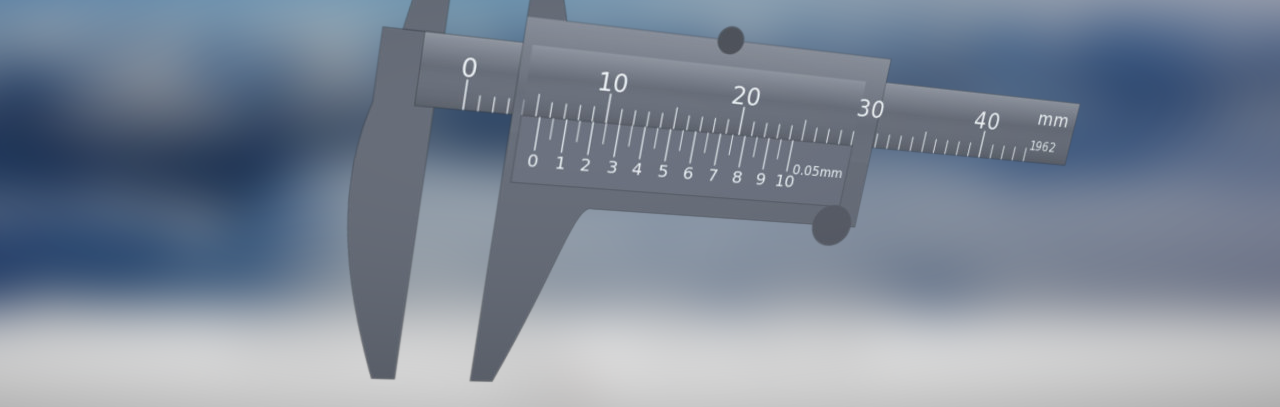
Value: 5.3 mm
